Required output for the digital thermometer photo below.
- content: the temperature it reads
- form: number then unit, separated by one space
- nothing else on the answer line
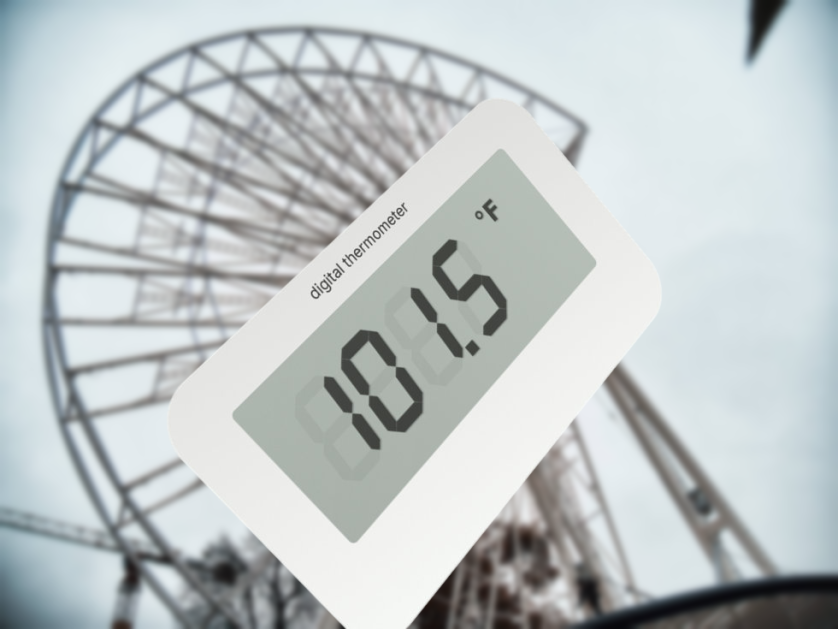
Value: 101.5 °F
